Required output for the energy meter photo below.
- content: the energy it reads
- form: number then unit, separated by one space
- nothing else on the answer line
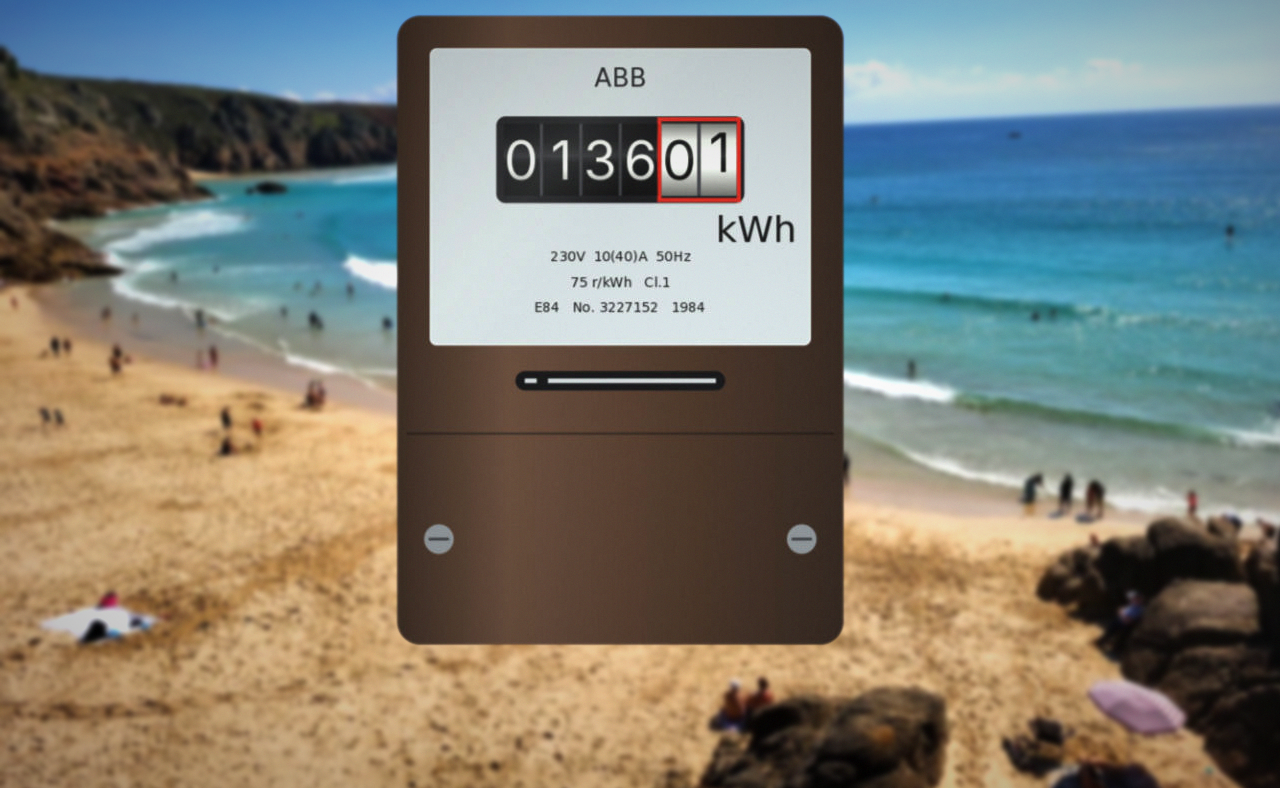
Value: 136.01 kWh
